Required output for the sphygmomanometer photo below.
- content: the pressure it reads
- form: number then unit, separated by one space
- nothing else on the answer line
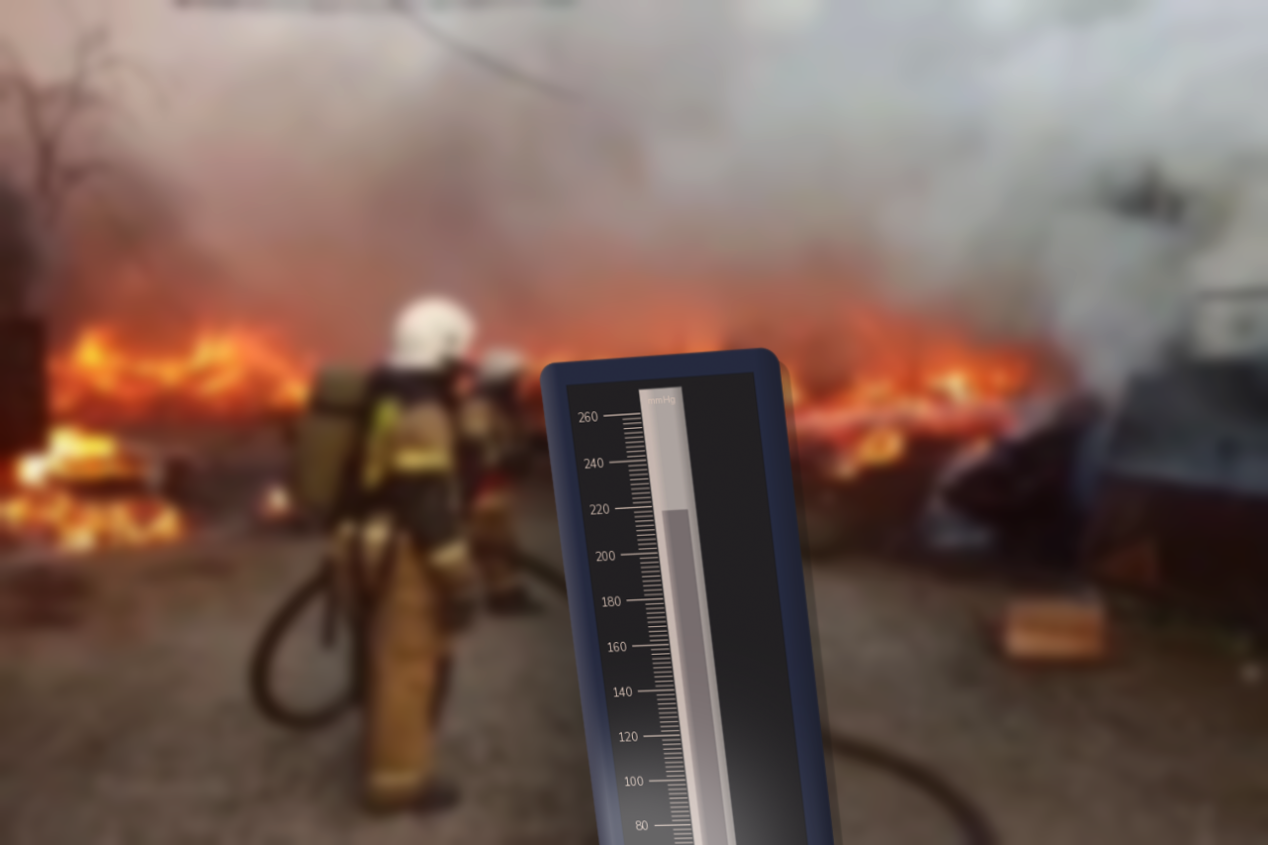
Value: 218 mmHg
